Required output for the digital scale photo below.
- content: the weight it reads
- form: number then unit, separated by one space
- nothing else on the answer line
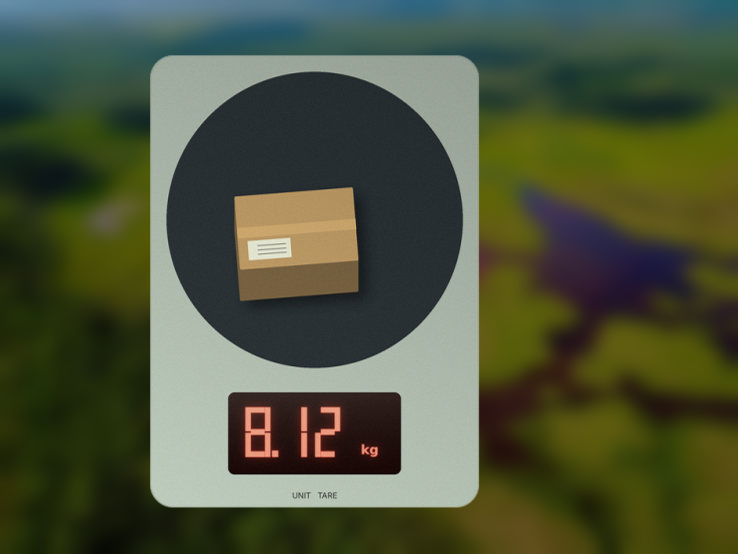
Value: 8.12 kg
